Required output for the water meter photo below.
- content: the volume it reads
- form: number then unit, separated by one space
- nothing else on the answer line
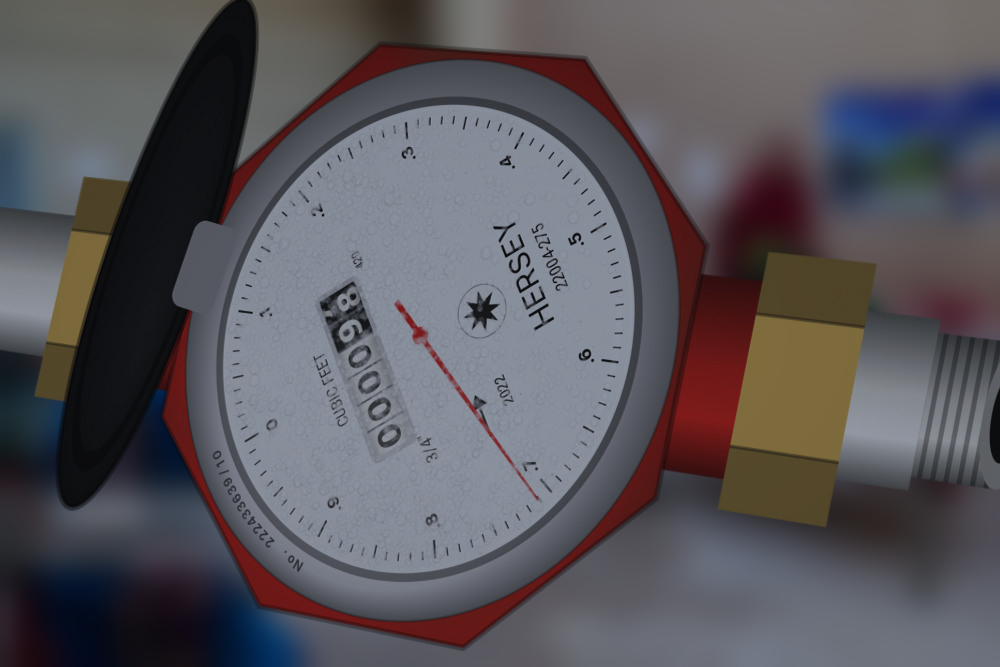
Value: 97.71 ft³
